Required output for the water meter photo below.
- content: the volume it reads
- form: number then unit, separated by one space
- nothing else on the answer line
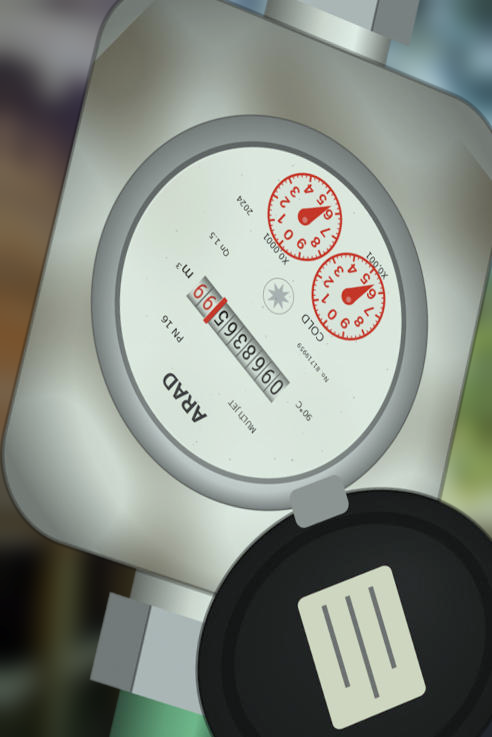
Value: 968365.9955 m³
